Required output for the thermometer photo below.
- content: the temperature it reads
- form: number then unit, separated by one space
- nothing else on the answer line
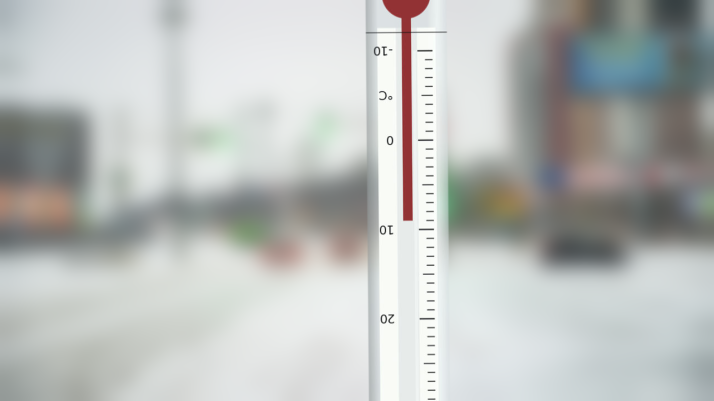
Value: 9 °C
